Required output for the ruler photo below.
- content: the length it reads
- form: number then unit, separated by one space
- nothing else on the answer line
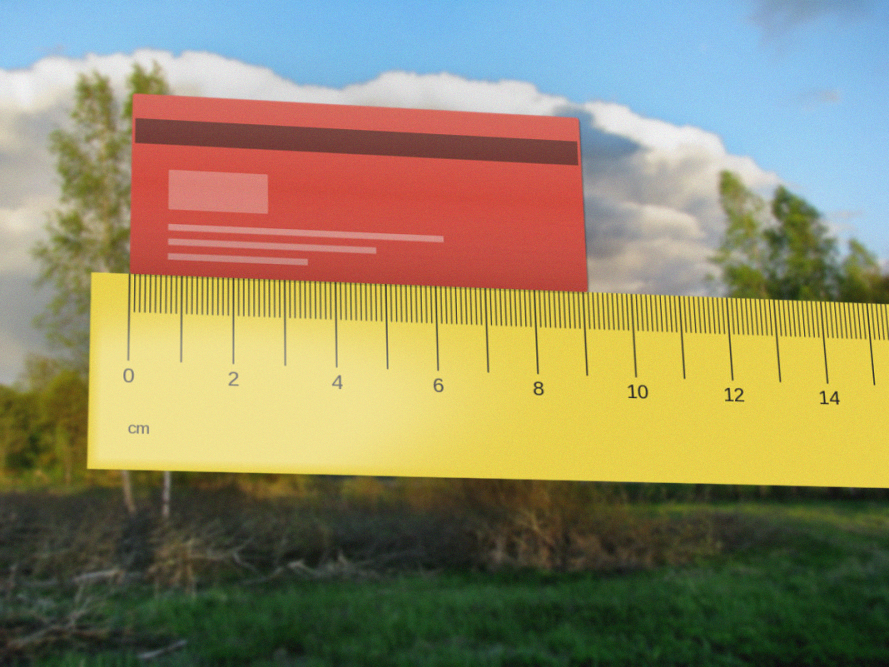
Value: 9.1 cm
